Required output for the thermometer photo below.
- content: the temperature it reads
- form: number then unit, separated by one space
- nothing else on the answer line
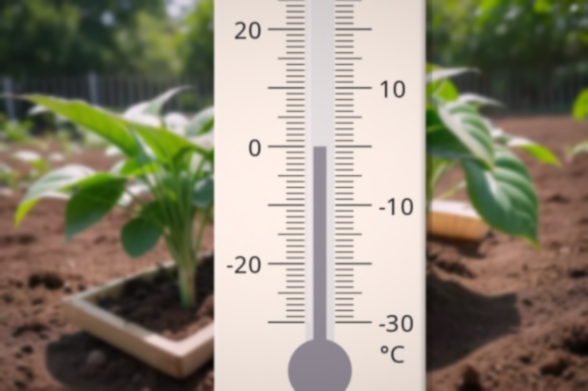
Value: 0 °C
